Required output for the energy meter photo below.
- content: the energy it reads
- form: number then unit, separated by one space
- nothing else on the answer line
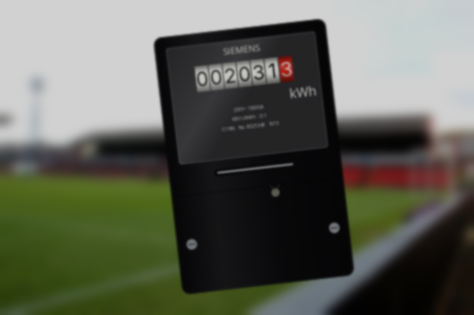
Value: 2031.3 kWh
